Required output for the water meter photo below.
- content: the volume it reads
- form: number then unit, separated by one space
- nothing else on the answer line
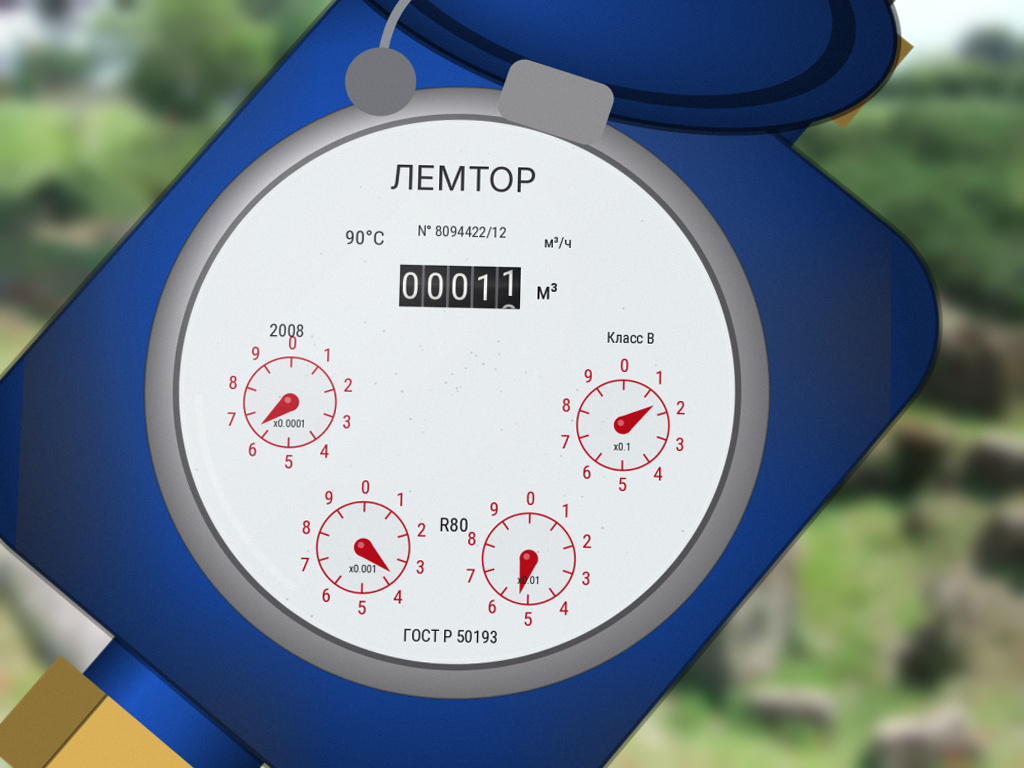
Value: 11.1536 m³
